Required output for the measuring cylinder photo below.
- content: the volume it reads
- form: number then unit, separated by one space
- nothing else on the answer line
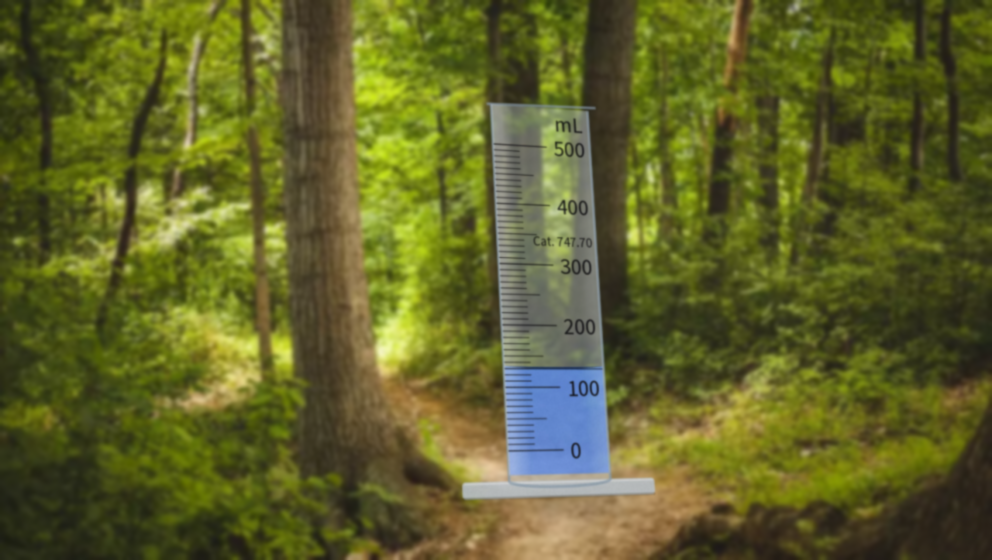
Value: 130 mL
